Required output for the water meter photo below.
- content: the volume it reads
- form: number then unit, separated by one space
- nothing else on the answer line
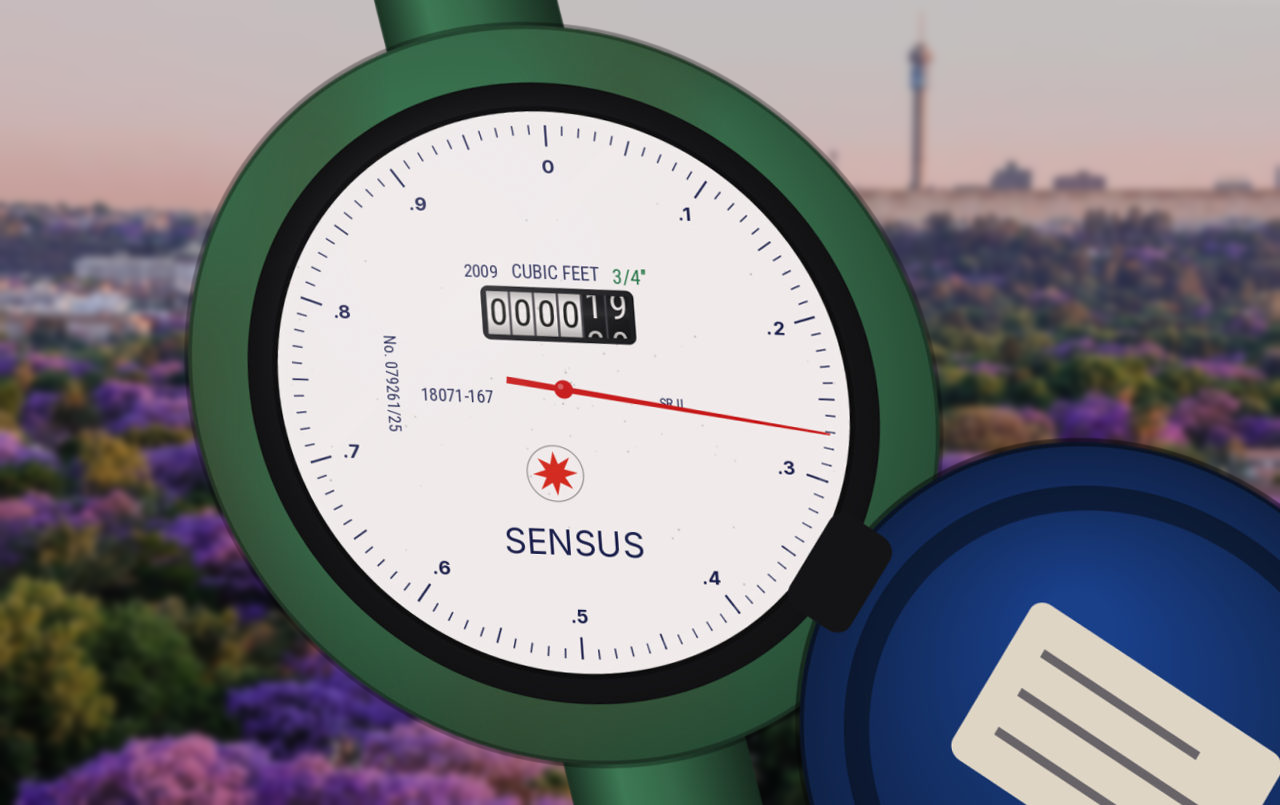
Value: 19.27 ft³
